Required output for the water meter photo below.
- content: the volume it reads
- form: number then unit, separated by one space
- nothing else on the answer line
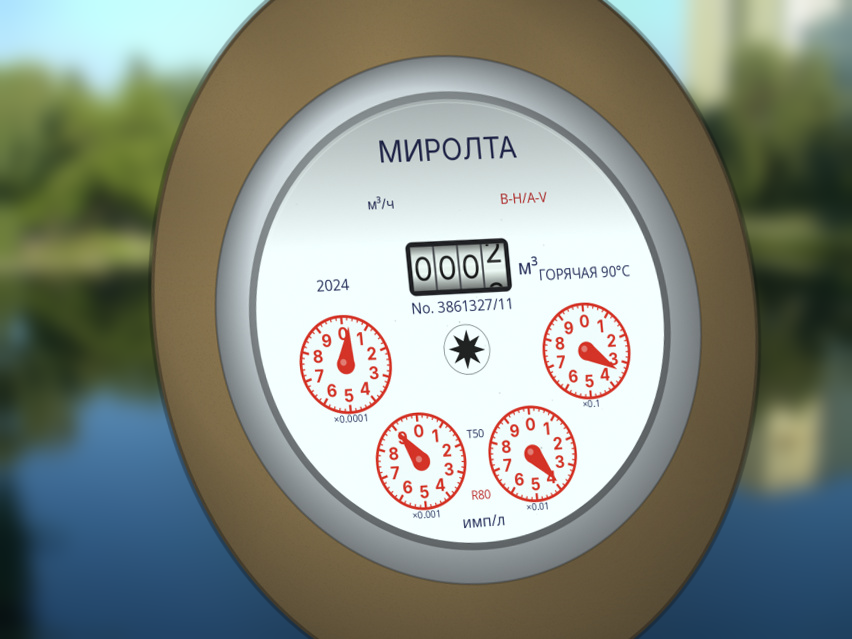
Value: 2.3390 m³
